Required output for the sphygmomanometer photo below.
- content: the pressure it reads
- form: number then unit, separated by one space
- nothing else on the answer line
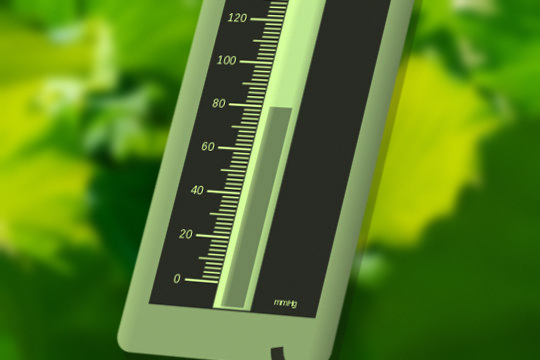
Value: 80 mmHg
